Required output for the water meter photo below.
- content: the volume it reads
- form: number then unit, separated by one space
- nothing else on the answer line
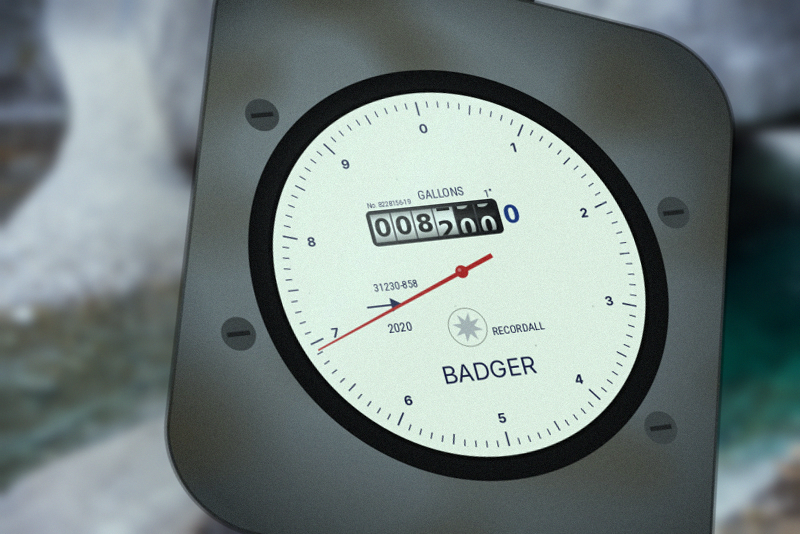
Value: 81996.9 gal
